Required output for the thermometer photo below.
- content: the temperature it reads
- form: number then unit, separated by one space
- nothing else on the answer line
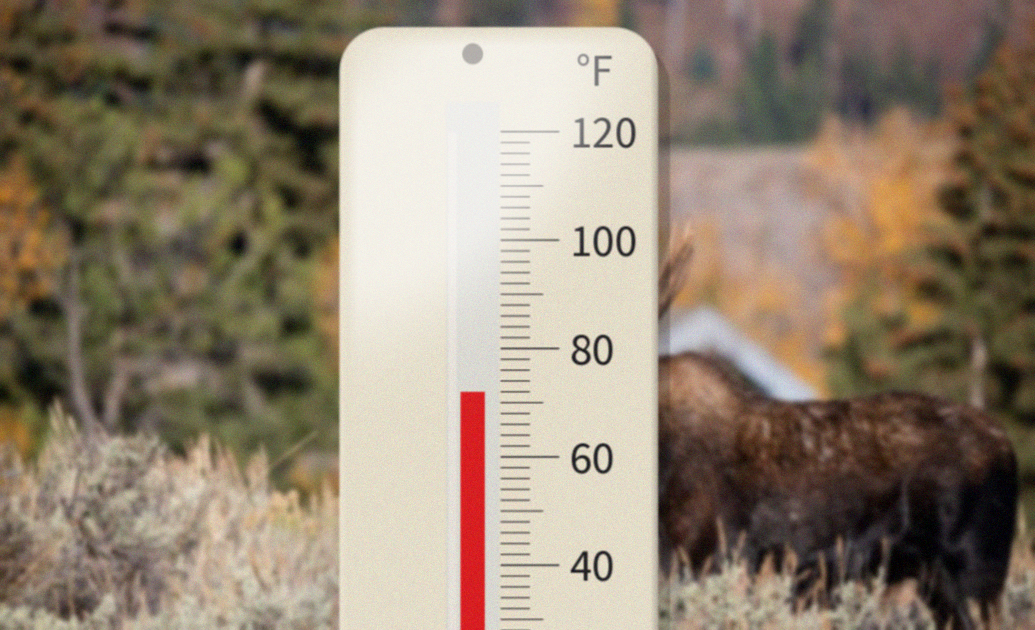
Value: 72 °F
